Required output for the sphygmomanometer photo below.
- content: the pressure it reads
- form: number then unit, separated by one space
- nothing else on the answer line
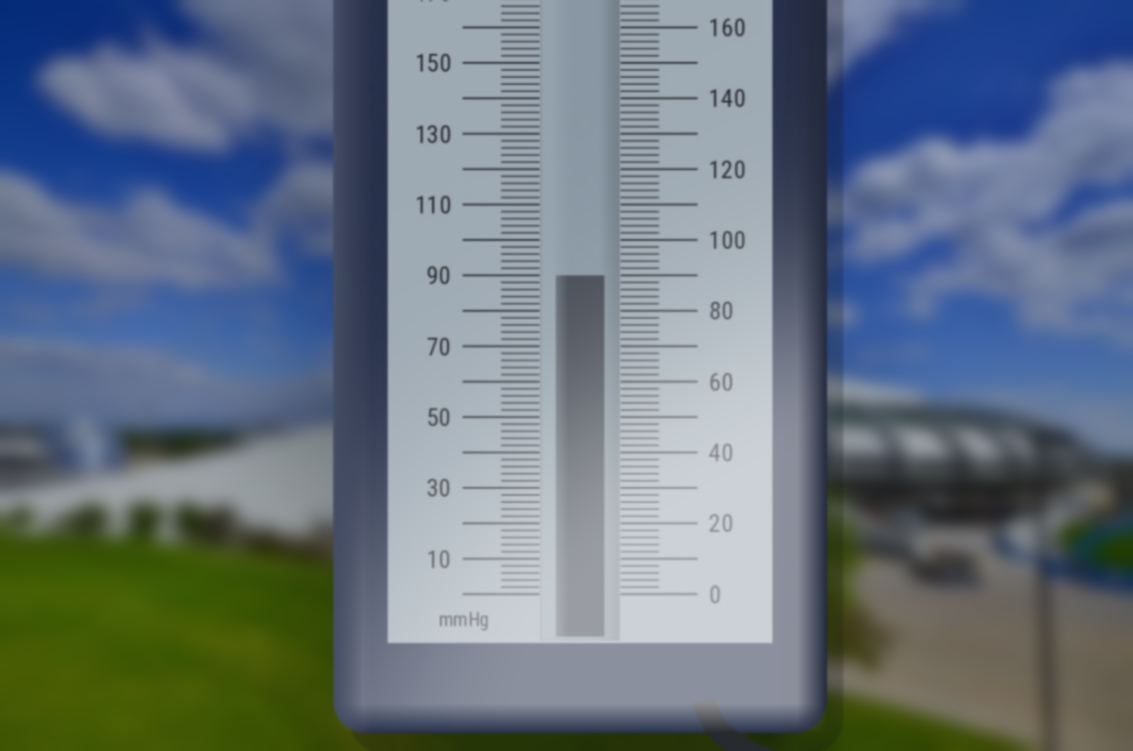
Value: 90 mmHg
